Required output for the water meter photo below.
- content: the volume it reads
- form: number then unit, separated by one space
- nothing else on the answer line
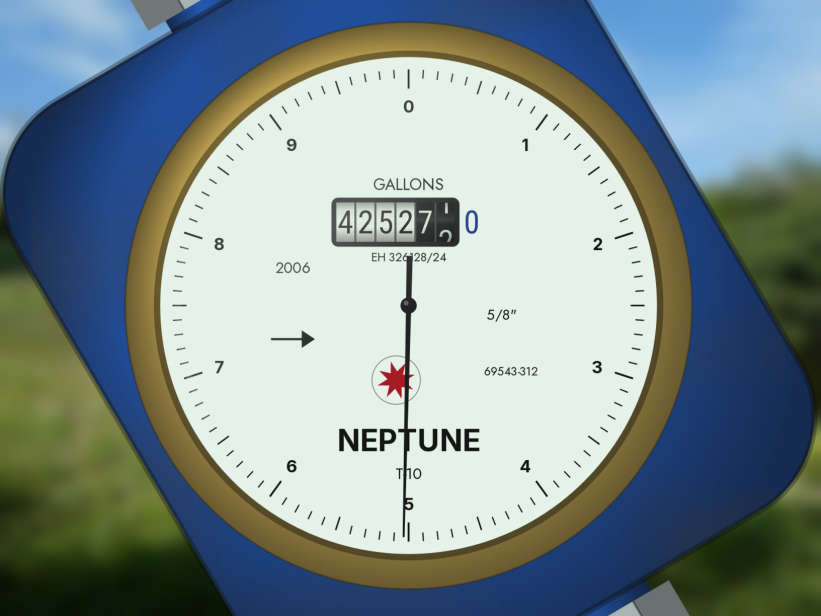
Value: 4252715.0 gal
